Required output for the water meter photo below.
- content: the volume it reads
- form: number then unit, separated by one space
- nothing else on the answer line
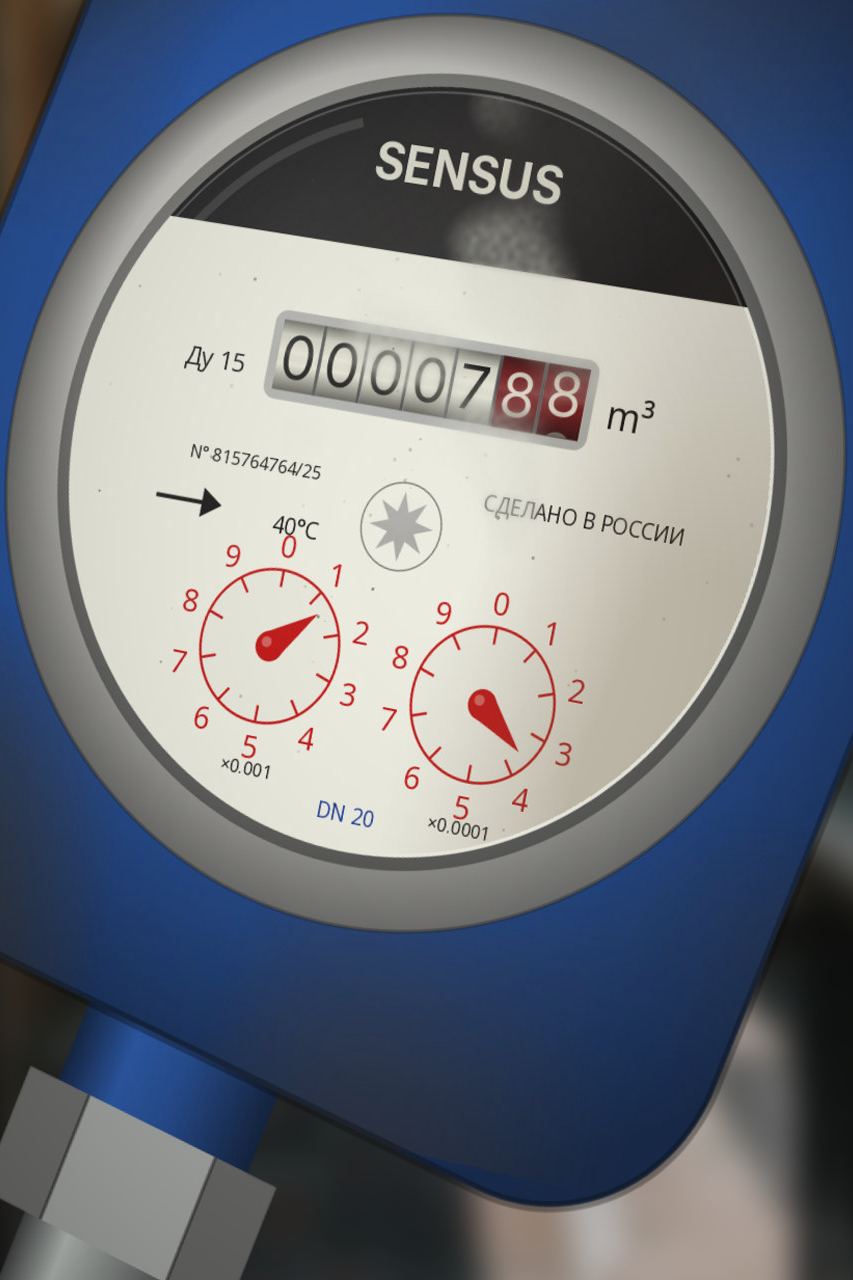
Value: 7.8813 m³
